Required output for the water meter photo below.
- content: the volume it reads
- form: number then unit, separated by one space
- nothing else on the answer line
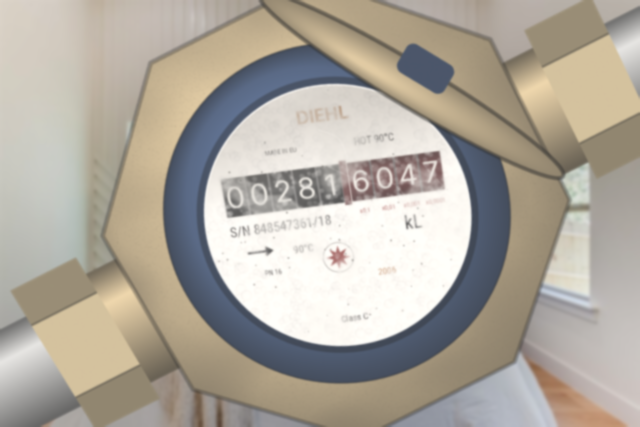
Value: 281.6047 kL
